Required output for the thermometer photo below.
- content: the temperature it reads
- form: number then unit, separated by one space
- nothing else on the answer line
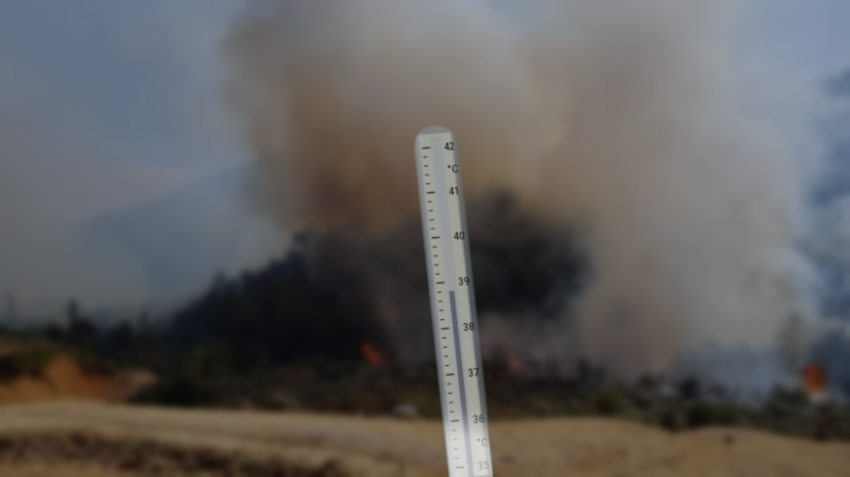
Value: 38.8 °C
